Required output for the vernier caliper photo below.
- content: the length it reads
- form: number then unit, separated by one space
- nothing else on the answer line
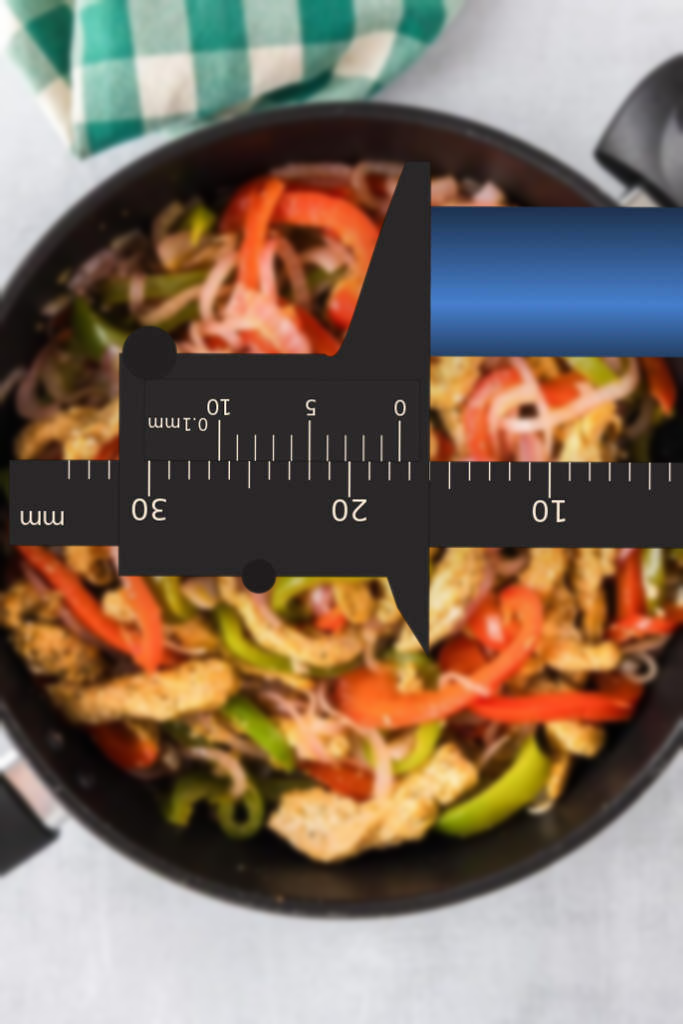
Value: 17.5 mm
